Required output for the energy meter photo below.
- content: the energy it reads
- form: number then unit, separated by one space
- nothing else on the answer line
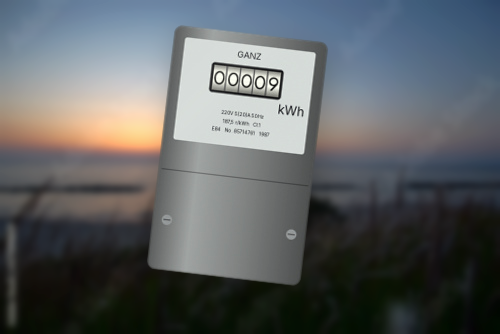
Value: 9 kWh
